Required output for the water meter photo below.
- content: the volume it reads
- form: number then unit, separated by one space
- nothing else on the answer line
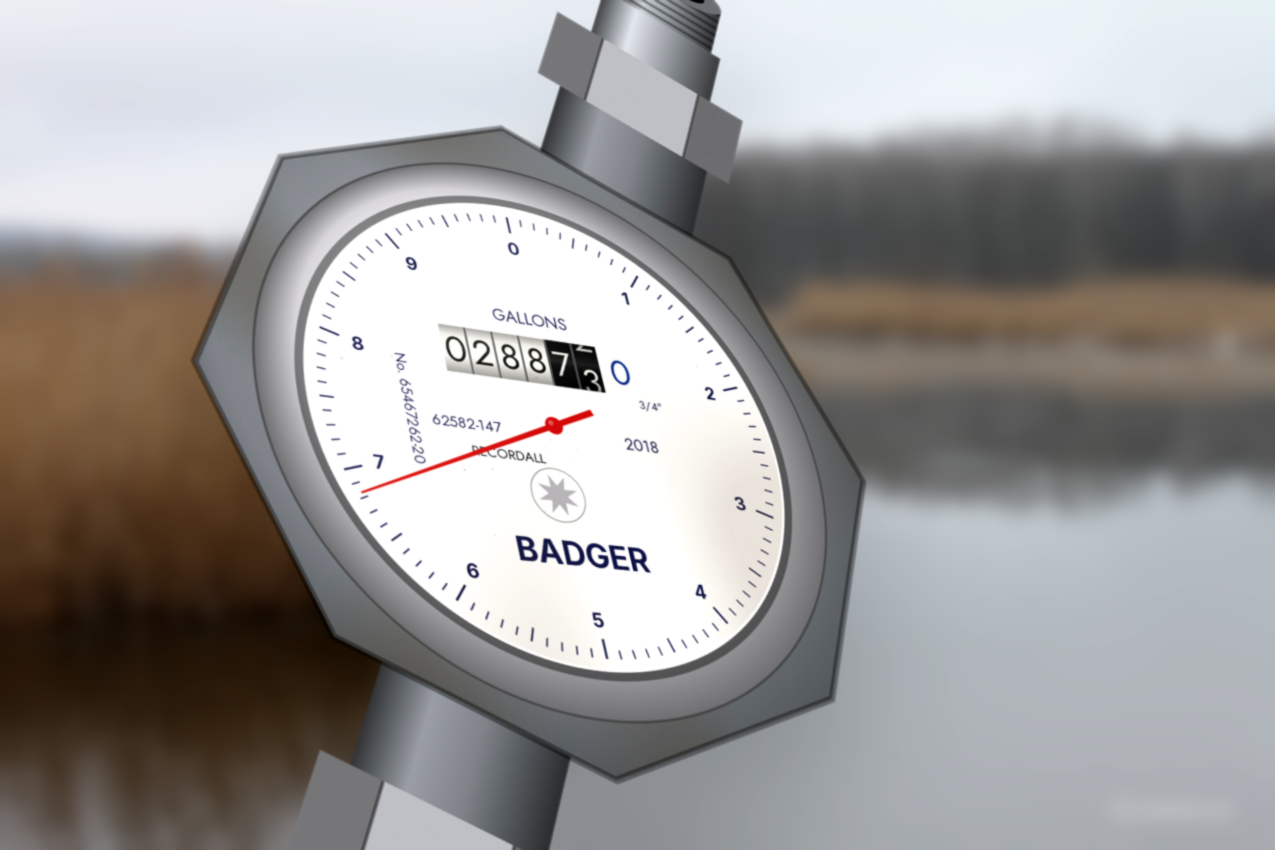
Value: 288726.8 gal
